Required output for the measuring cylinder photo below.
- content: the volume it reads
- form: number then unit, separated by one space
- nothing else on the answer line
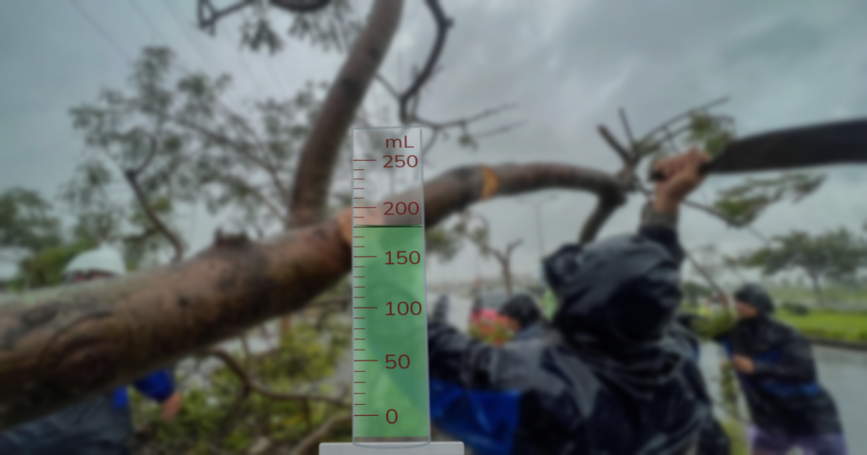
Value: 180 mL
